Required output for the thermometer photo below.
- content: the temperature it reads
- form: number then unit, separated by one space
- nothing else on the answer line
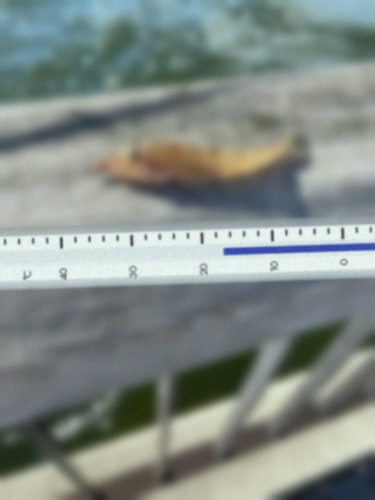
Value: 17 °C
